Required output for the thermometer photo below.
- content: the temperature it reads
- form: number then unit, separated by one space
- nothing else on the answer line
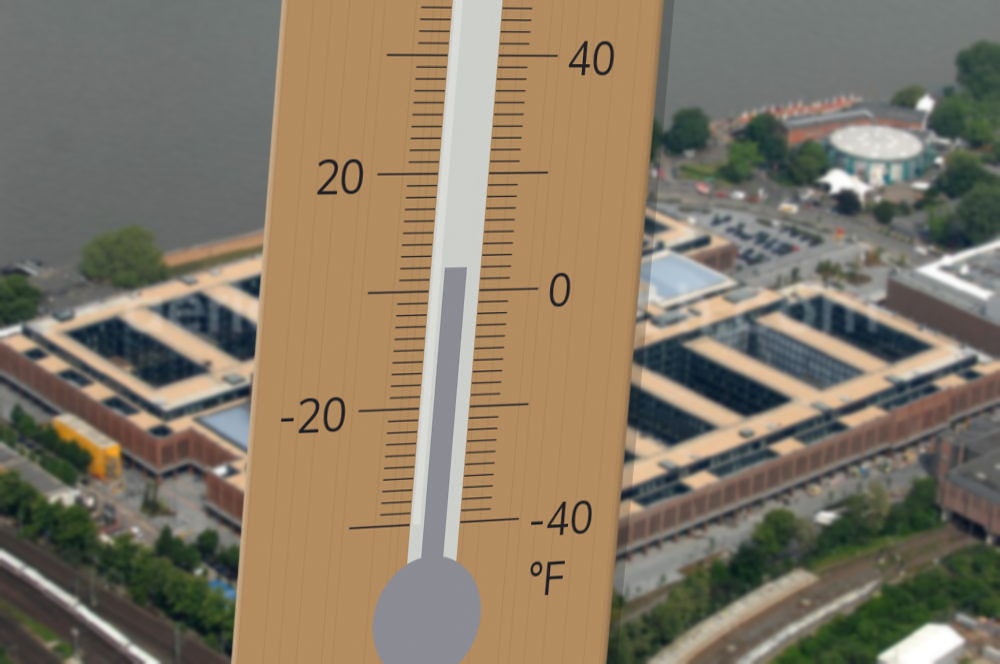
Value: 4 °F
